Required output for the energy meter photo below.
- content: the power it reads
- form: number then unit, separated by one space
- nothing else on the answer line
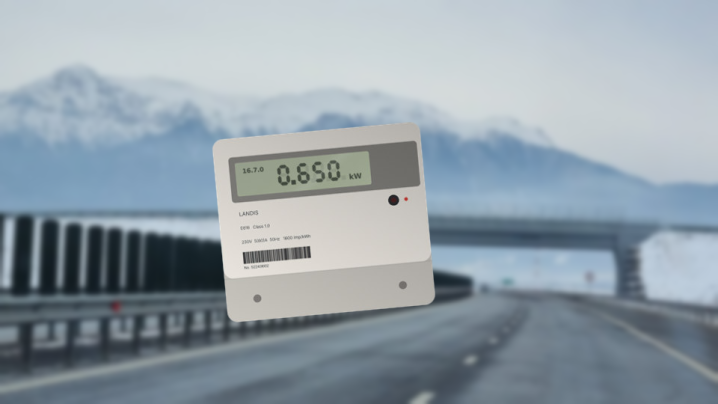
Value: 0.650 kW
